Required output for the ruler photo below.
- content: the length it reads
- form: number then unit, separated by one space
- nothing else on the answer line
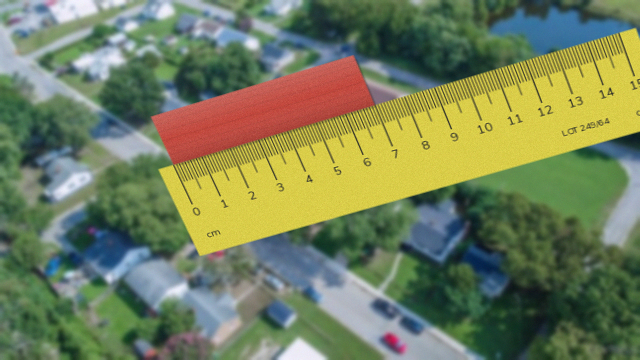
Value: 7 cm
